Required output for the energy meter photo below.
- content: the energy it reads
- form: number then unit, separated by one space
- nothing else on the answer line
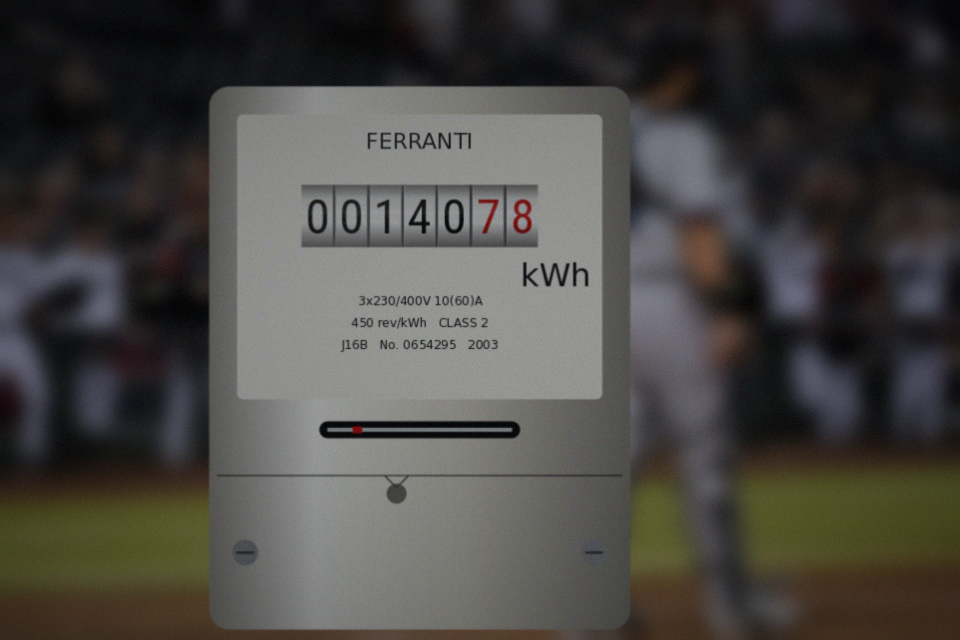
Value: 140.78 kWh
